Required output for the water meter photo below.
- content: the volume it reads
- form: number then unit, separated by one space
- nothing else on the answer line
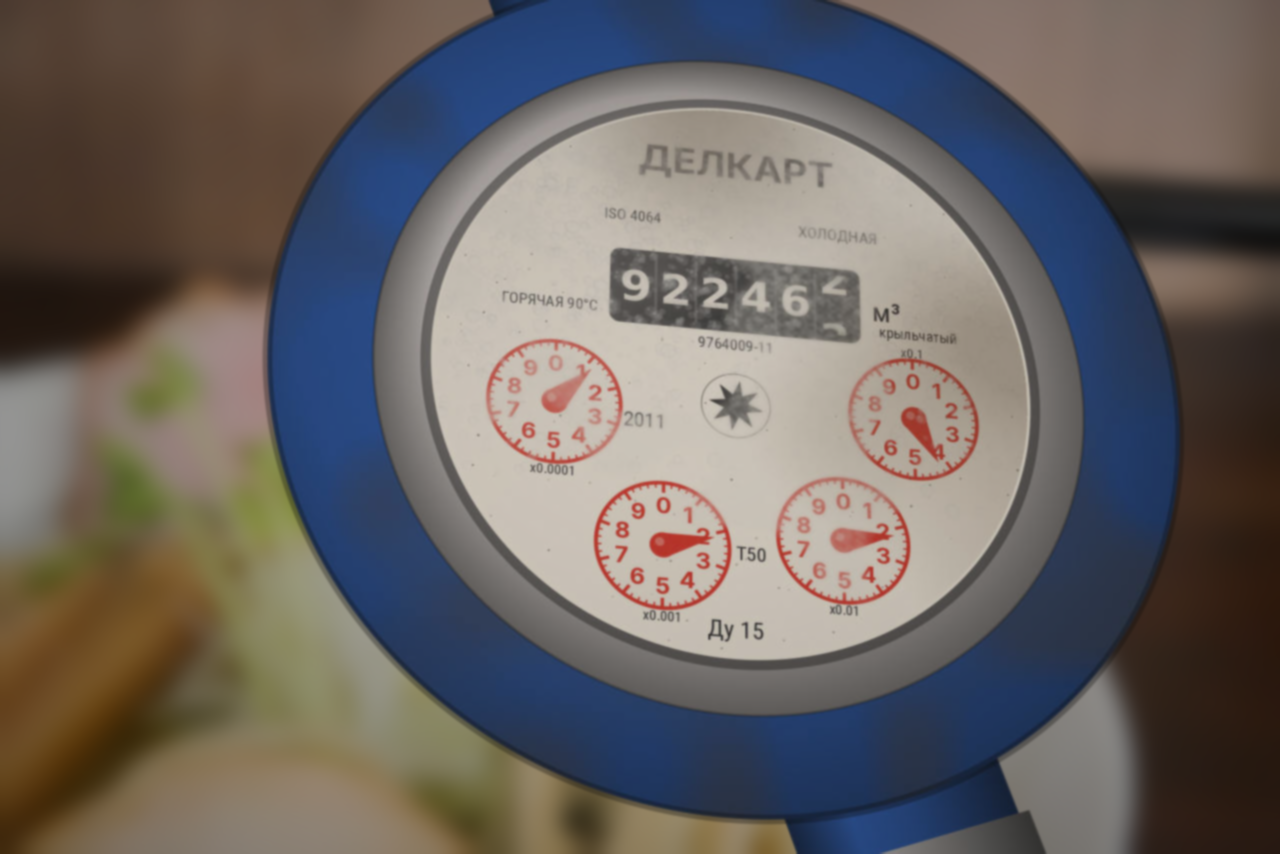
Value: 922462.4221 m³
